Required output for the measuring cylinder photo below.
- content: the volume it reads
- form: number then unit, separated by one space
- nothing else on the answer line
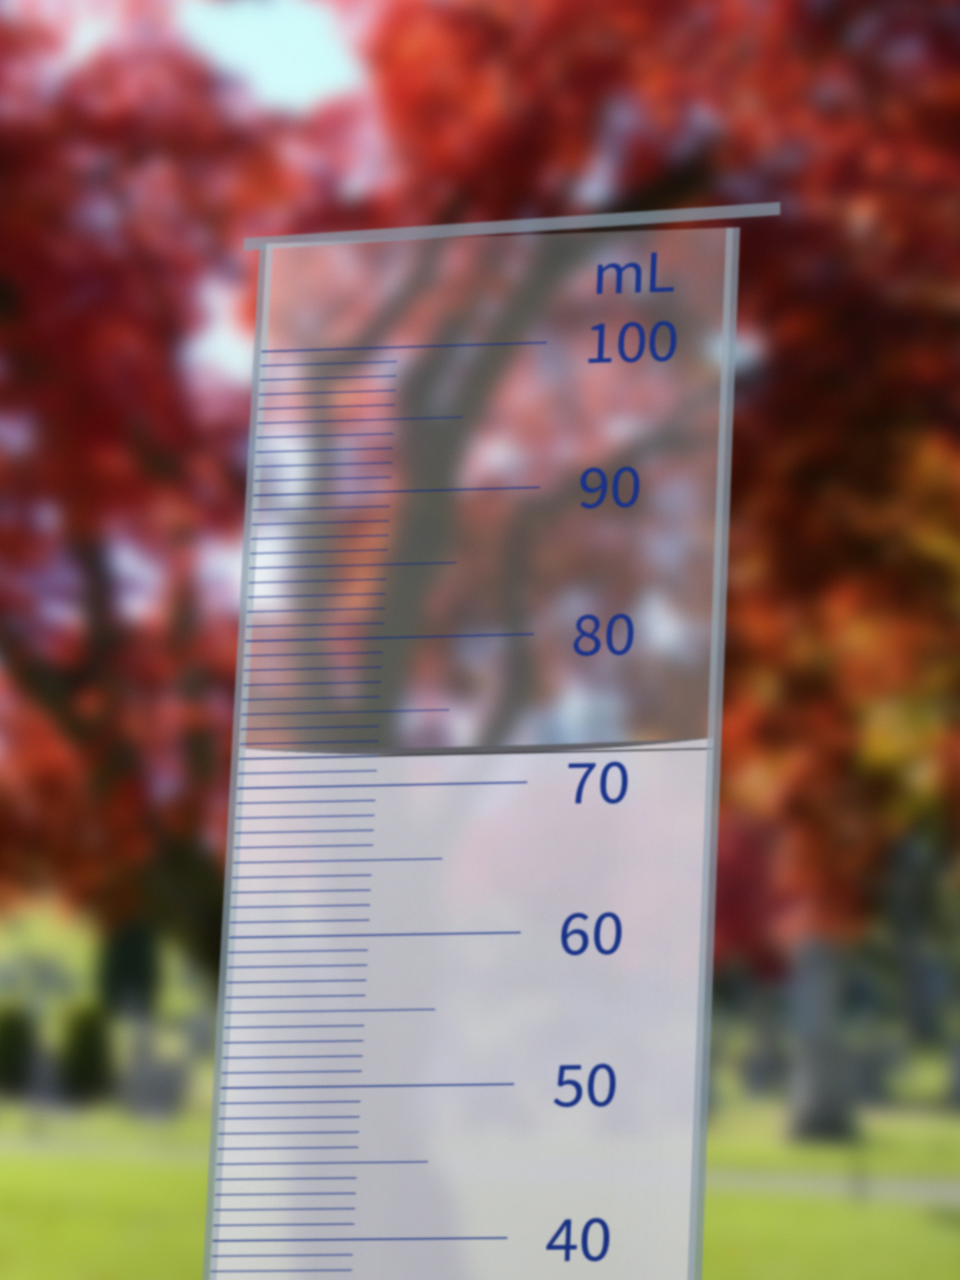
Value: 72 mL
